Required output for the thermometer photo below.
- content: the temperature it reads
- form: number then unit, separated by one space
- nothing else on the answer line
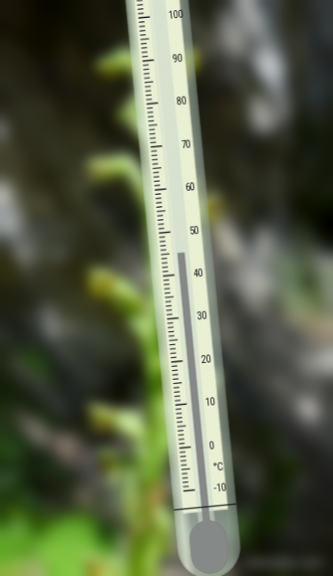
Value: 45 °C
